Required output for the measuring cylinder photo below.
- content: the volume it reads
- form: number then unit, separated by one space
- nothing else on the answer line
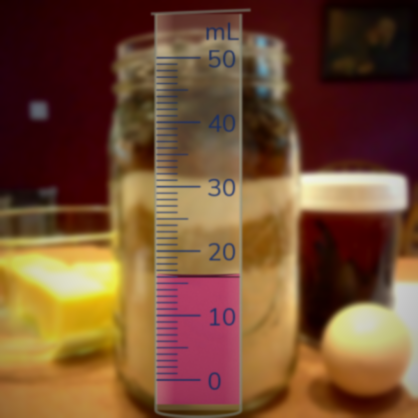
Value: 16 mL
